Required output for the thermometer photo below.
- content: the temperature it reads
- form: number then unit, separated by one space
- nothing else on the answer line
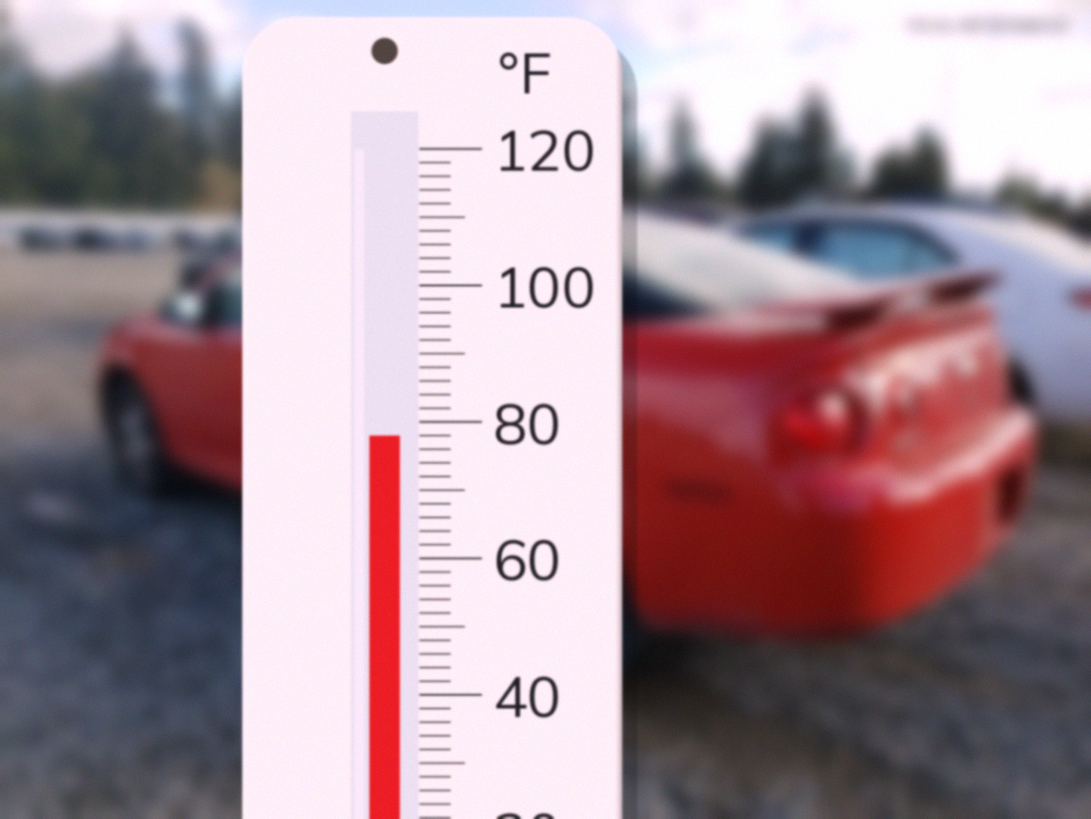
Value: 78 °F
